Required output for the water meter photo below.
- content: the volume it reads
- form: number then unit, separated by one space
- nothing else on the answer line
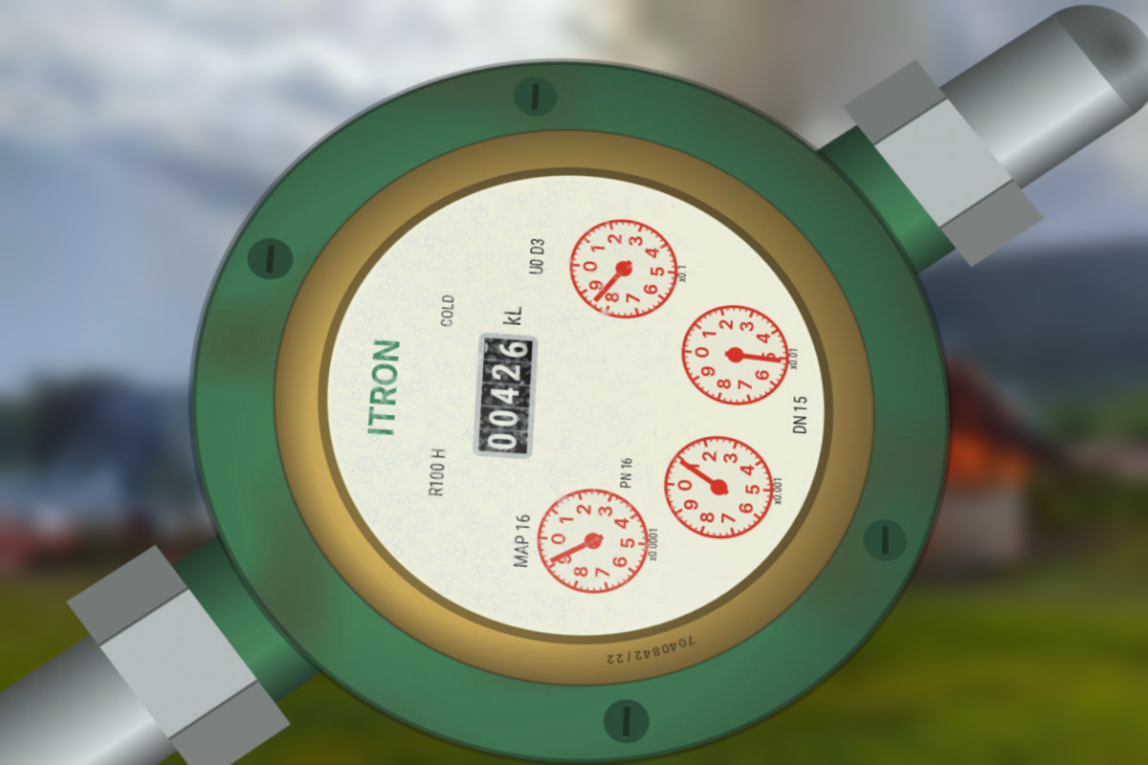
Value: 425.8509 kL
